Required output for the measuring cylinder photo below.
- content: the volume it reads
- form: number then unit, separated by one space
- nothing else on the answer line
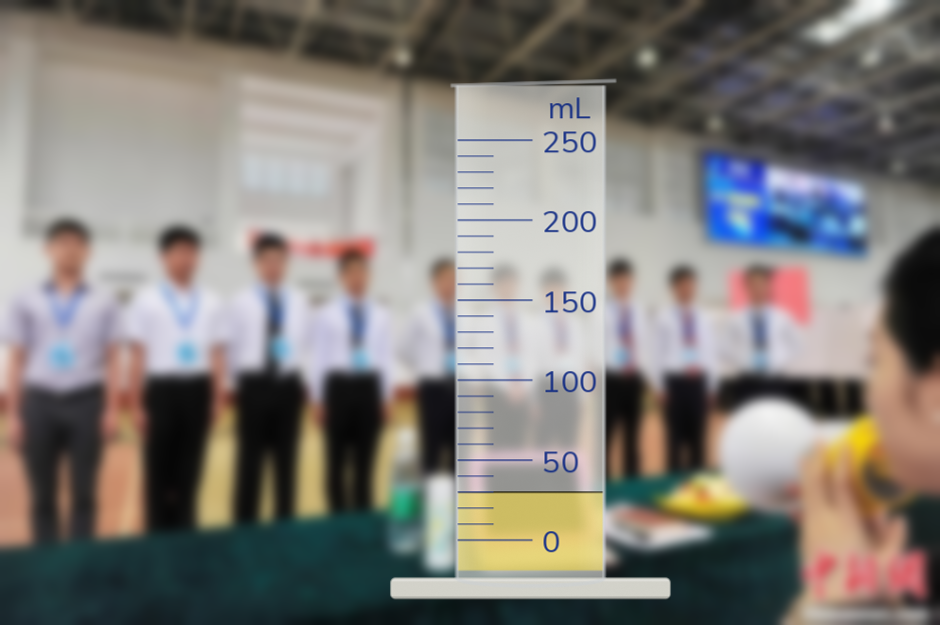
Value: 30 mL
